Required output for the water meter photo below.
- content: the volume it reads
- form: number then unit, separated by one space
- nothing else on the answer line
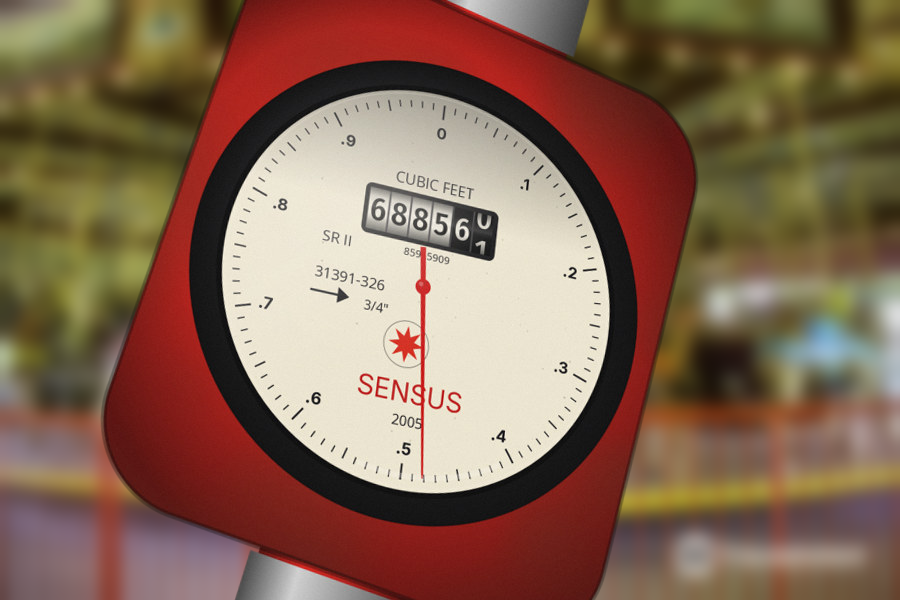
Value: 688560.48 ft³
